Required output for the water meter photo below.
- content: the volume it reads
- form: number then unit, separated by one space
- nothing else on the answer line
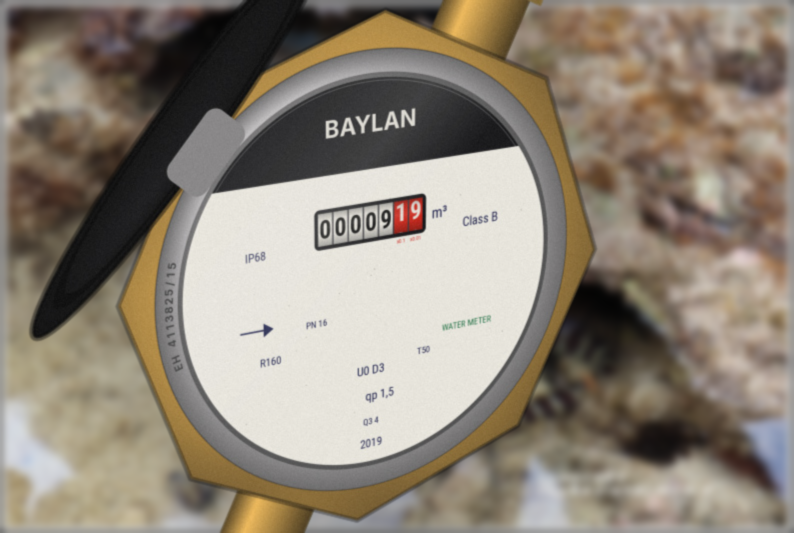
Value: 9.19 m³
